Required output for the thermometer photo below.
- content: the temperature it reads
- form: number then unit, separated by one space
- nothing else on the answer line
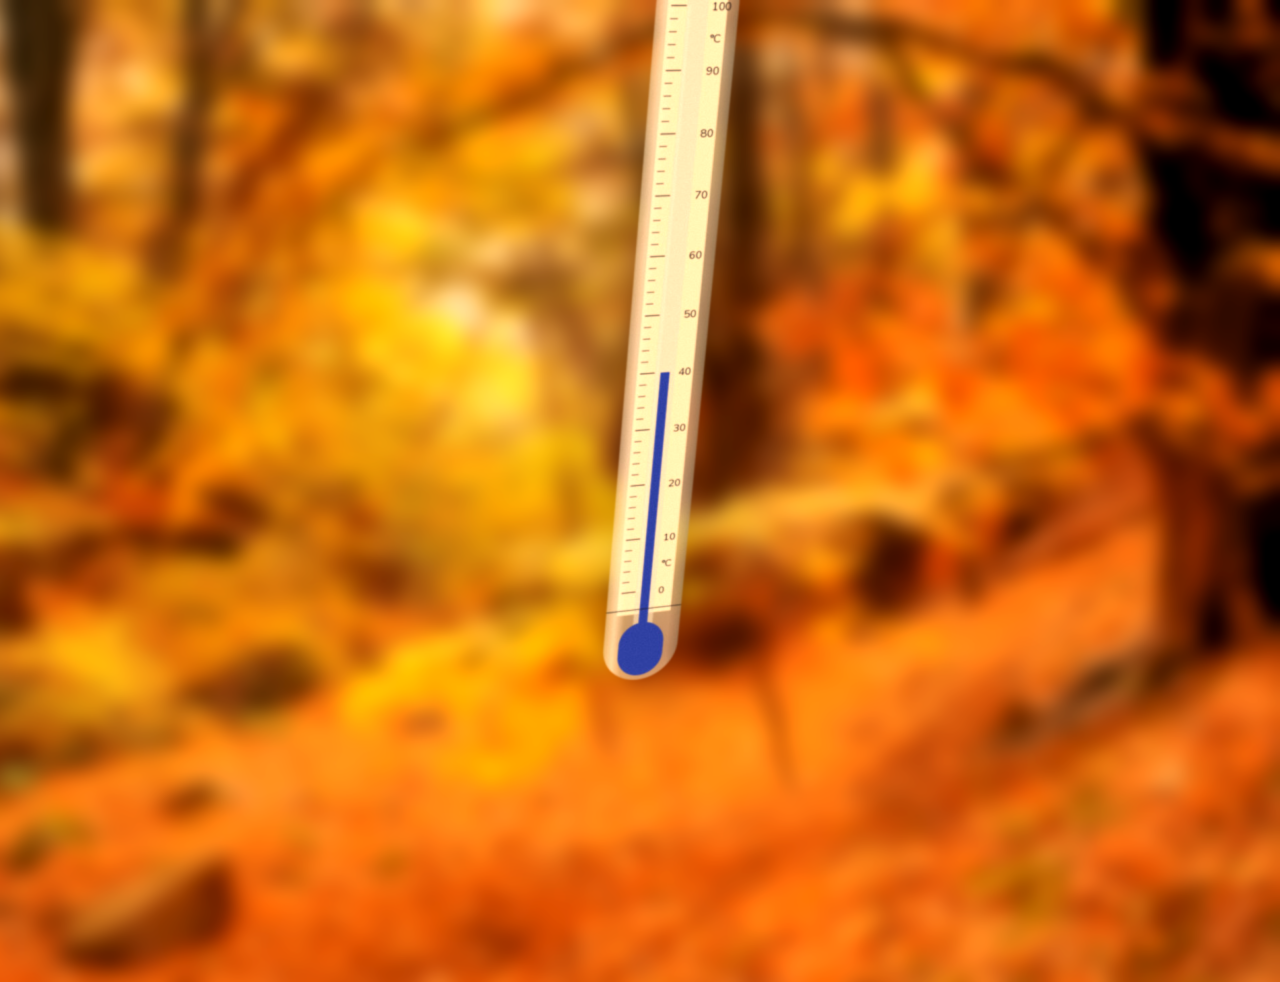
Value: 40 °C
